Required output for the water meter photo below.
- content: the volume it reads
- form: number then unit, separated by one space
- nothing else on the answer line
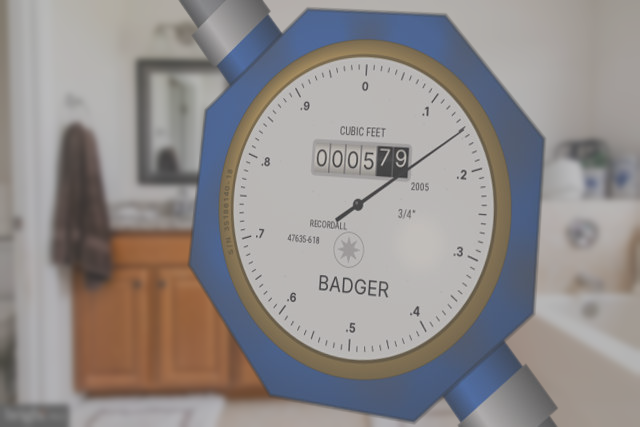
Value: 579.15 ft³
